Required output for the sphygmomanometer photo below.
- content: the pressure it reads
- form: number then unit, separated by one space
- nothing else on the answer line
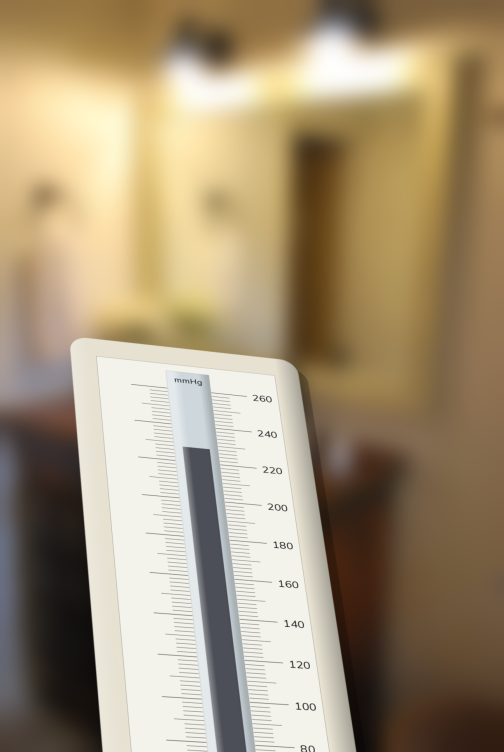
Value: 228 mmHg
